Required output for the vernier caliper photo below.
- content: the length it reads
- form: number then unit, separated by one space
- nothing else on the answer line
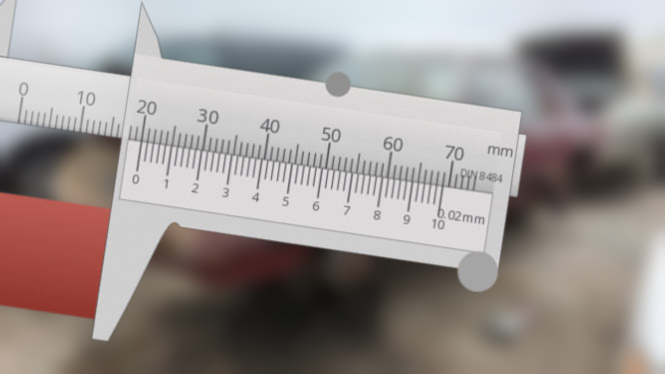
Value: 20.0 mm
